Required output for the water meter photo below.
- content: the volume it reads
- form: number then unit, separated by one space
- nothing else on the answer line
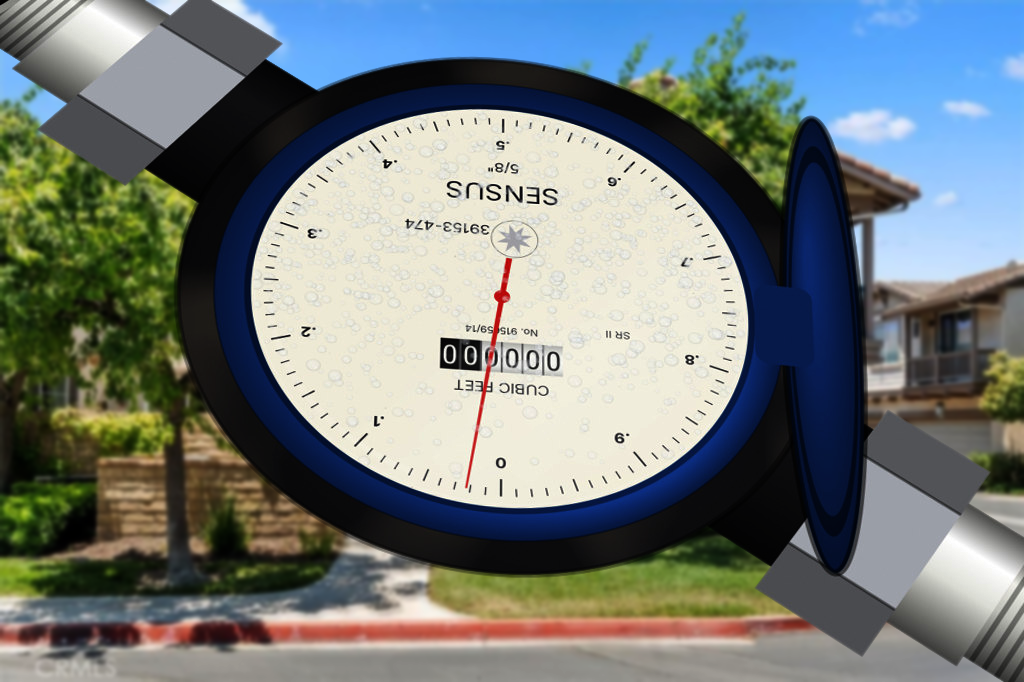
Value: 0.02 ft³
